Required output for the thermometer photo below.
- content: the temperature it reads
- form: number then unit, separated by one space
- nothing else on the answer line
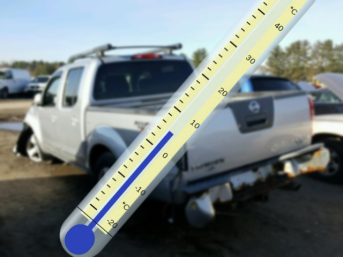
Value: 5 °C
